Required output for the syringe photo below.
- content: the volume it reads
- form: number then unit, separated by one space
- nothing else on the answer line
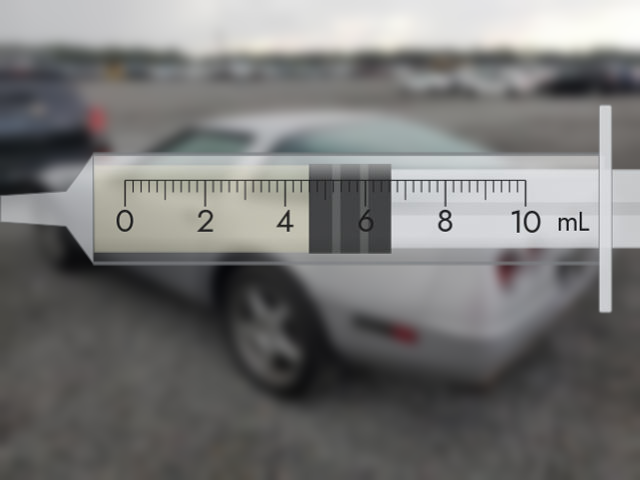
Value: 4.6 mL
